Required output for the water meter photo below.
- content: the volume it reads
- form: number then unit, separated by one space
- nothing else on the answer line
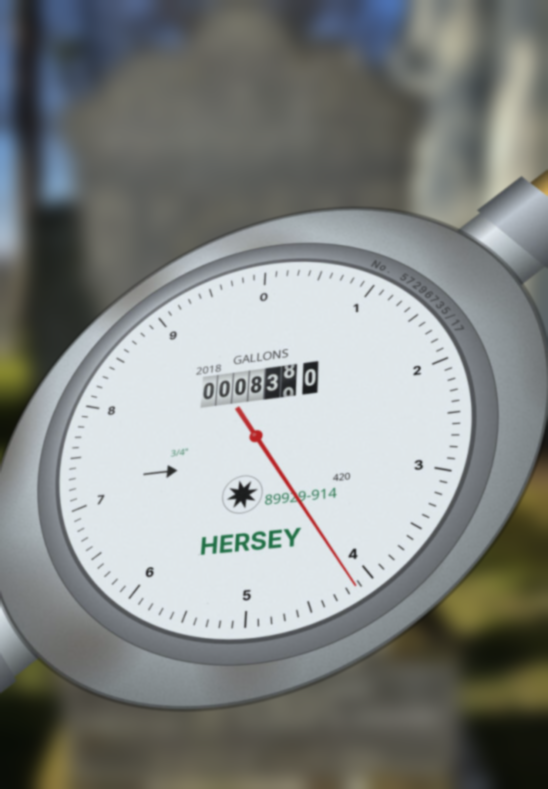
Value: 8384.1 gal
